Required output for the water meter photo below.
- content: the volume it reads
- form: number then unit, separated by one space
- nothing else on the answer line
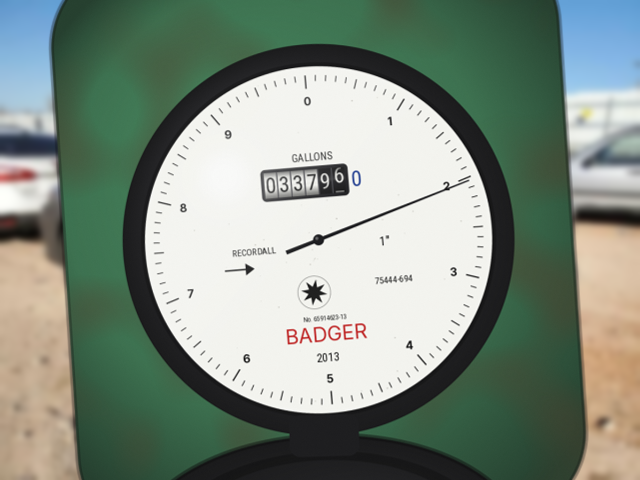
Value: 337962.0 gal
